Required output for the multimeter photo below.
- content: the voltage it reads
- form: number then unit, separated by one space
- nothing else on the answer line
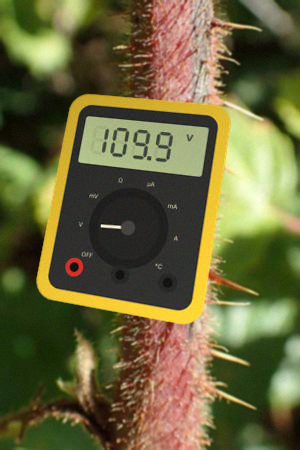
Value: 109.9 V
